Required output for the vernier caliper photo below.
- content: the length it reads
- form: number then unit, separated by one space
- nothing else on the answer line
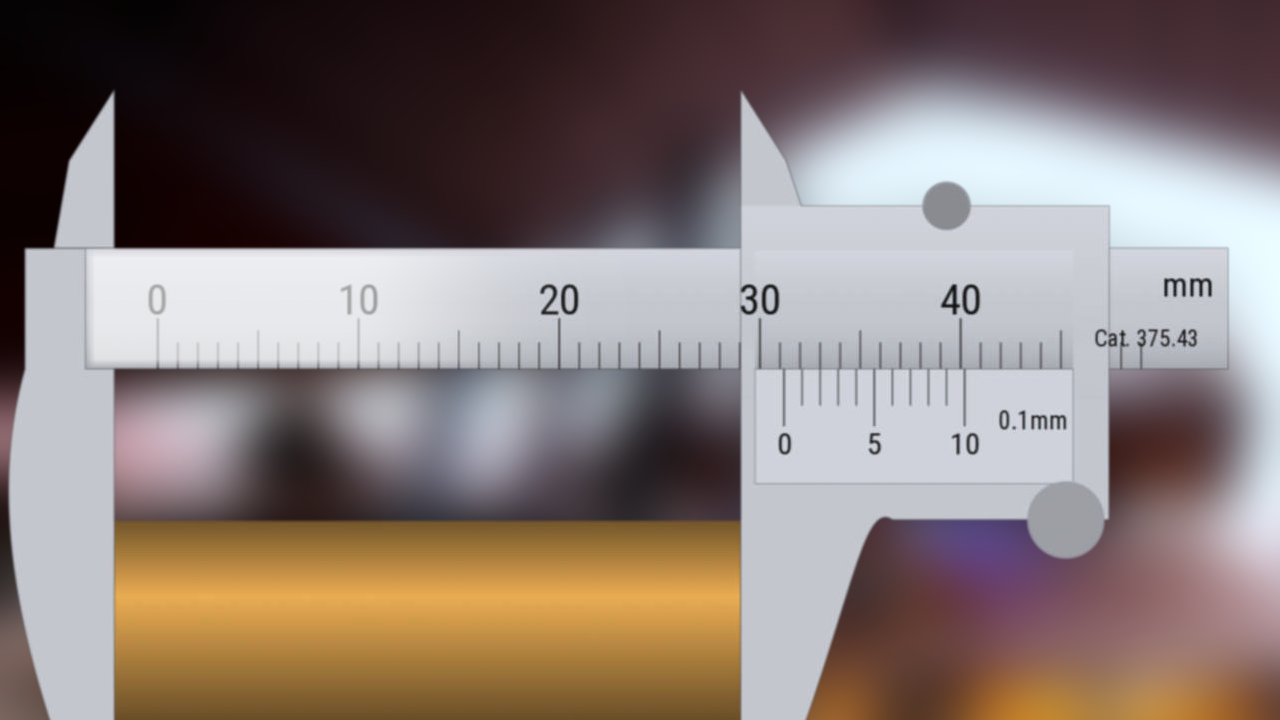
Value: 31.2 mm
